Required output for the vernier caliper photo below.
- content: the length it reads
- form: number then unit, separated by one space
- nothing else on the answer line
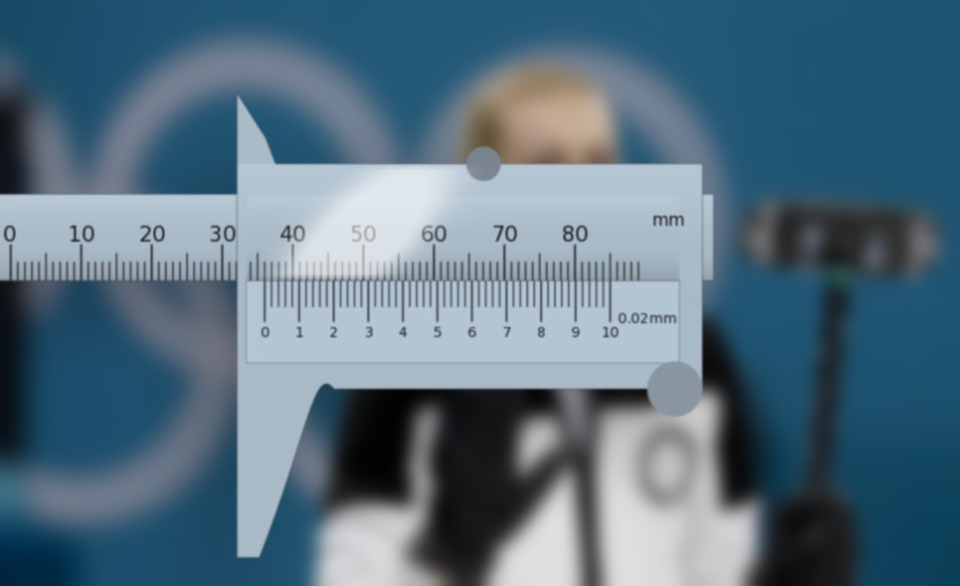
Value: 36.0 mm
